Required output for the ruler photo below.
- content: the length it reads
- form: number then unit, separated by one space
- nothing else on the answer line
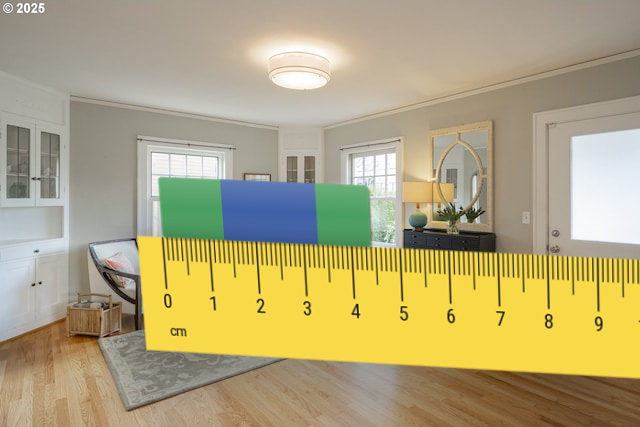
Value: 4.4 cm
